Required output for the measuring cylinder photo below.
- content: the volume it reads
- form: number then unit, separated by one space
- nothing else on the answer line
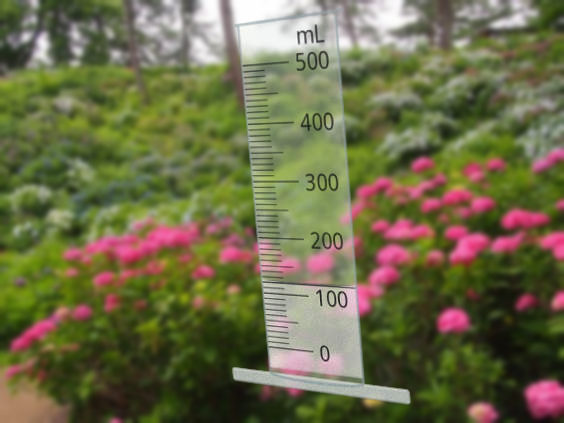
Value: 120 mL
